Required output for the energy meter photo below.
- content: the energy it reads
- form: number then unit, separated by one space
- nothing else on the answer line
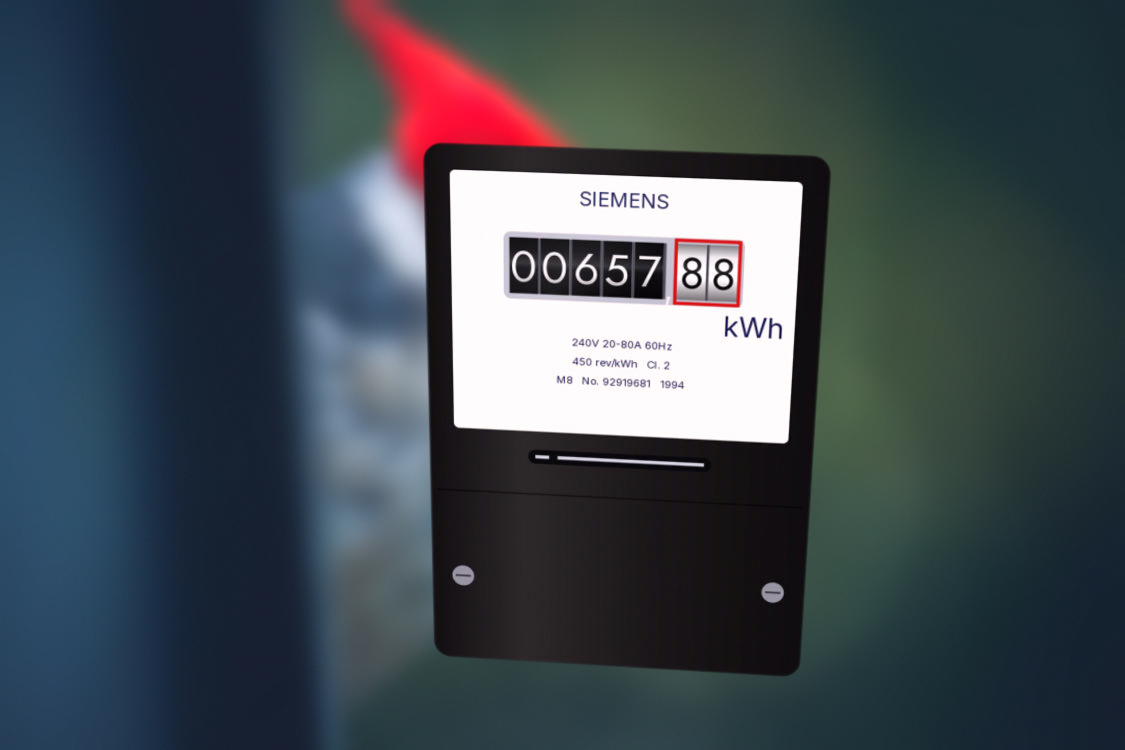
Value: 657.88 kWh
